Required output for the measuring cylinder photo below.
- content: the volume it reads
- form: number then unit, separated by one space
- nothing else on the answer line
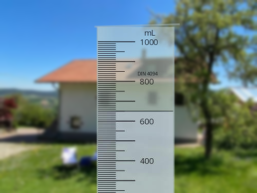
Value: 650 mL
